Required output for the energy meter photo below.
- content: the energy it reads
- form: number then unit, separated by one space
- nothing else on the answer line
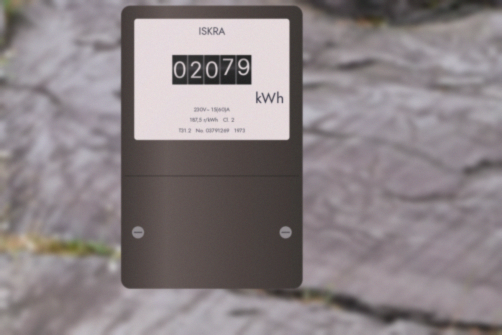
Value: 2079 kWh
